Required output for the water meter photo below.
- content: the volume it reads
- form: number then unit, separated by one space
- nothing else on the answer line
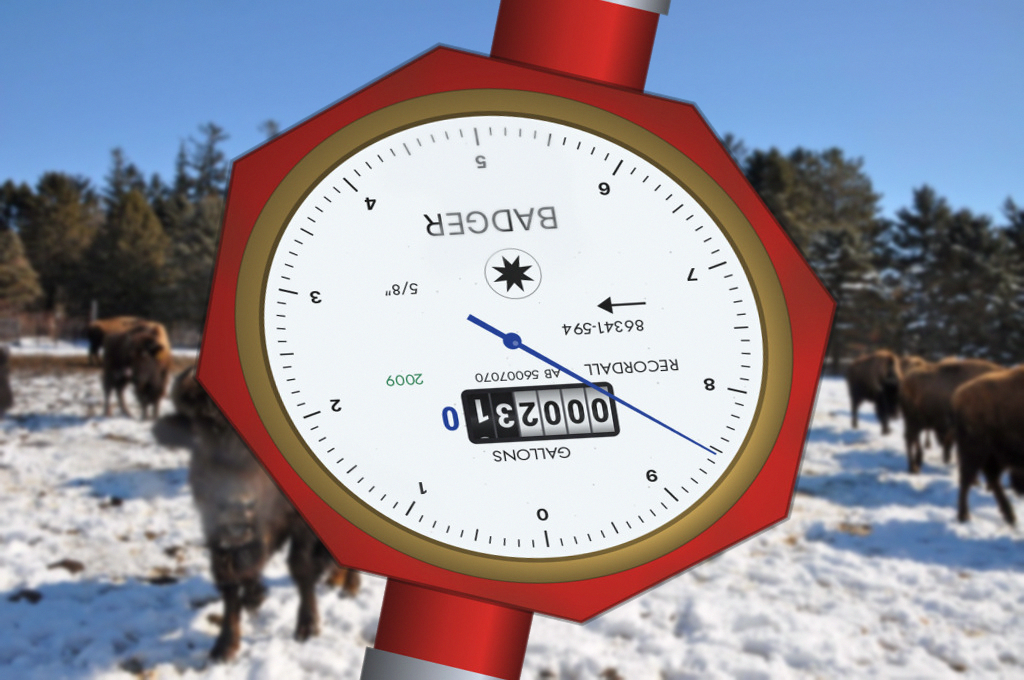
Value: 2308.5 gal
